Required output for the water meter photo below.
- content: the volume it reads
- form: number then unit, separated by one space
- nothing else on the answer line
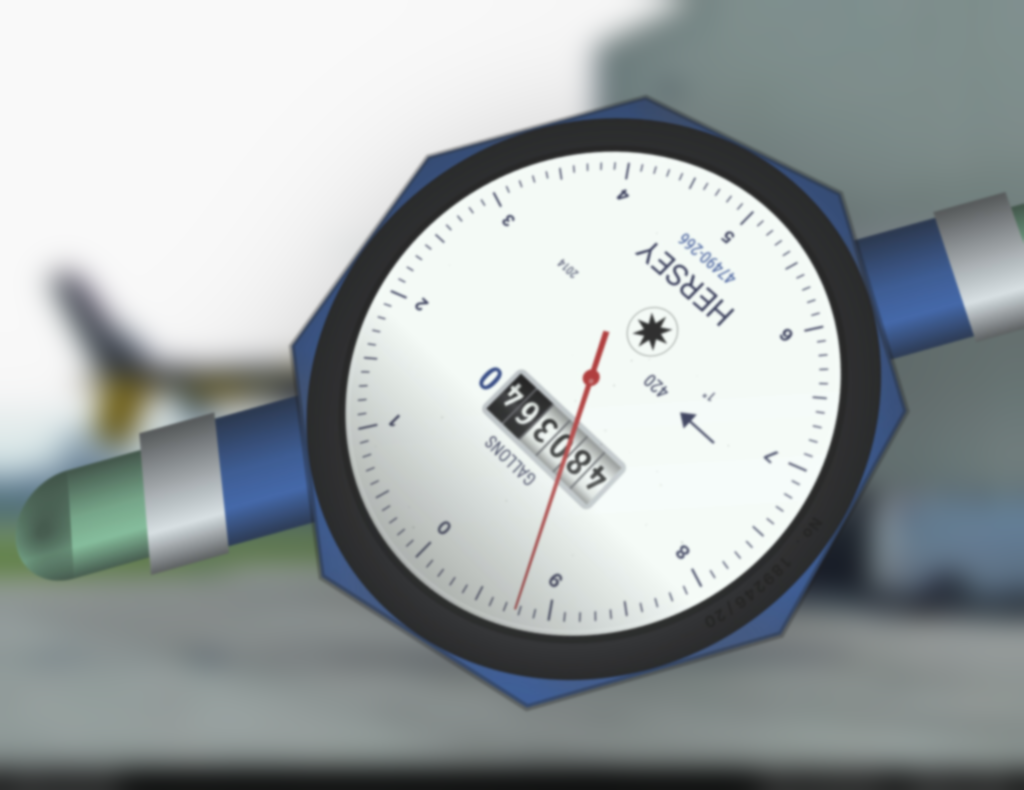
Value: 4803639.2 gal
